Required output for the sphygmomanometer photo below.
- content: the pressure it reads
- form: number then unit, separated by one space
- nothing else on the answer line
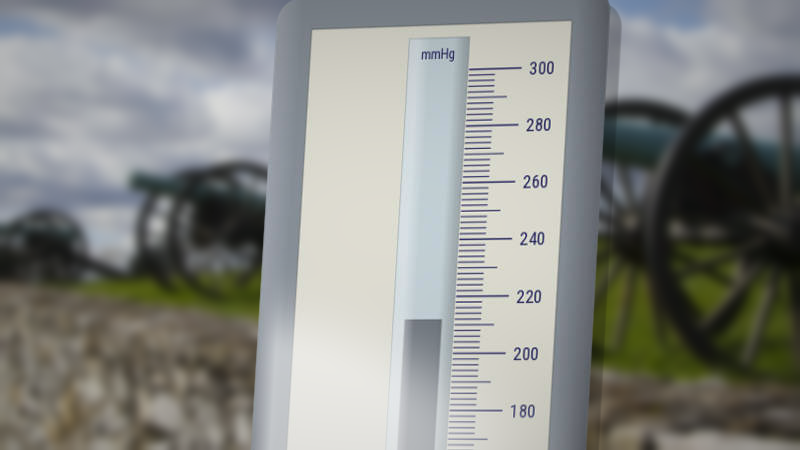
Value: 212 mmHg
